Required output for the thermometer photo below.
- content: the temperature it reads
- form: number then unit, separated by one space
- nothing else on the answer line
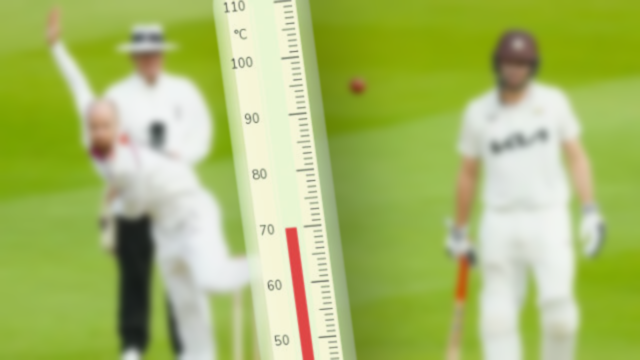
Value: 70 °C
